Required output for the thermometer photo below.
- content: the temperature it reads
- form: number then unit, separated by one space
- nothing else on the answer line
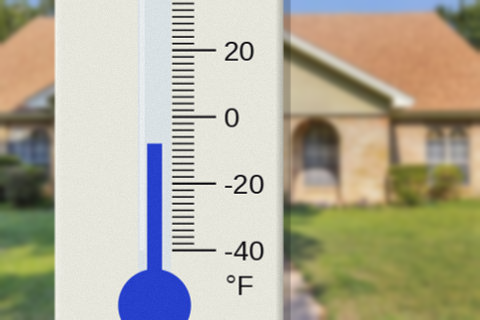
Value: -8 °F
